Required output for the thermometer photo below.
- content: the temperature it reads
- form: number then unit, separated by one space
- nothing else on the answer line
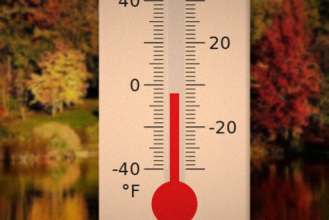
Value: -4 °F
